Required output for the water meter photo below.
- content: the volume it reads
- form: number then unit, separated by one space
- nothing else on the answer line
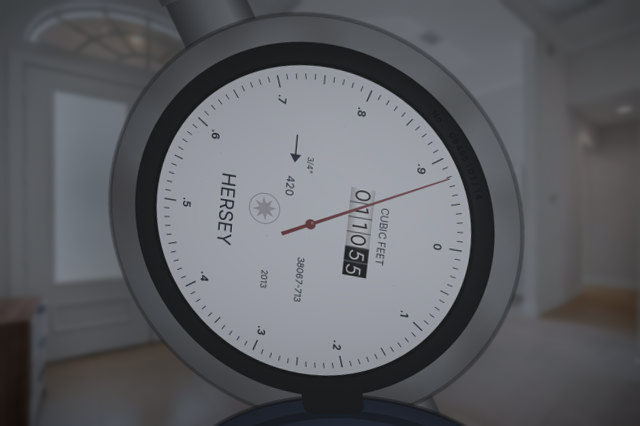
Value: 11054.92 ft³
